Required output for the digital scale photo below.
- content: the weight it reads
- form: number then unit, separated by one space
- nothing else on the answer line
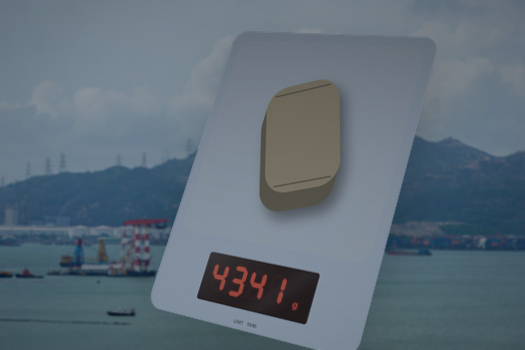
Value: 4341 g
